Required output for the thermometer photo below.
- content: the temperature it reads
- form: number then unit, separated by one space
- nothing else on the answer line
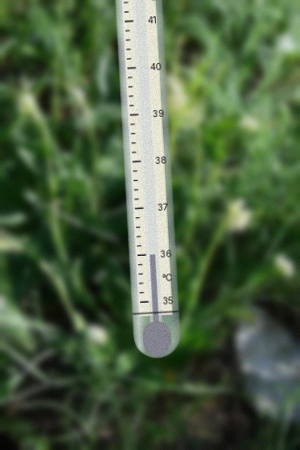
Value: 36 °C
